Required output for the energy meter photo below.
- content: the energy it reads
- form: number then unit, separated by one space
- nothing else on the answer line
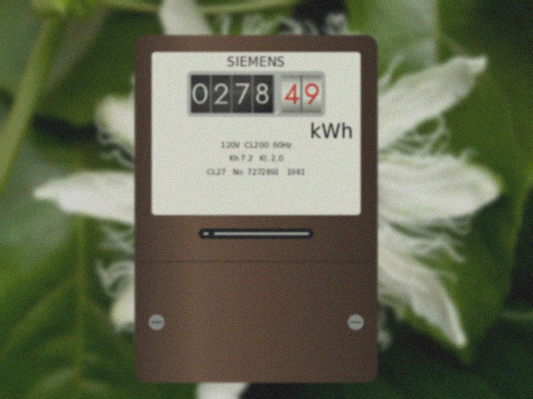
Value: 278.49 kWh
